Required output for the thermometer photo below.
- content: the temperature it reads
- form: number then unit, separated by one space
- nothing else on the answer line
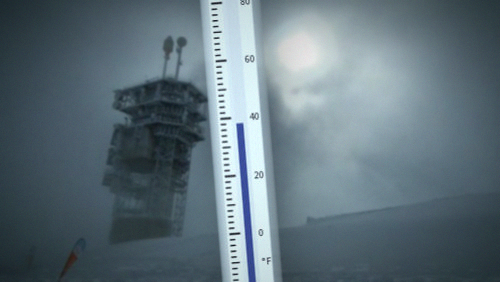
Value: 38 °F
